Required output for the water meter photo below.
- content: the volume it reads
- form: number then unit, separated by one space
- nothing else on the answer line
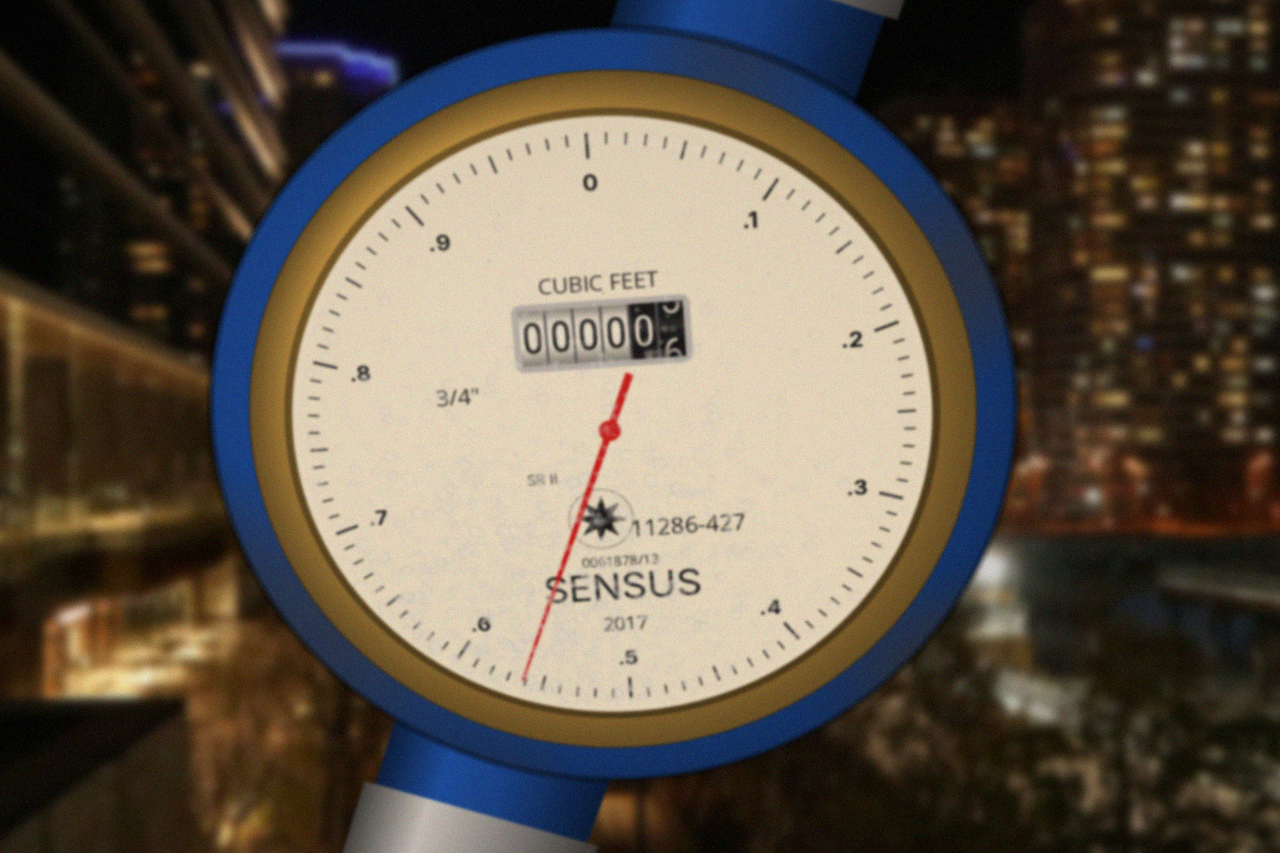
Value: 5.56 ft³
